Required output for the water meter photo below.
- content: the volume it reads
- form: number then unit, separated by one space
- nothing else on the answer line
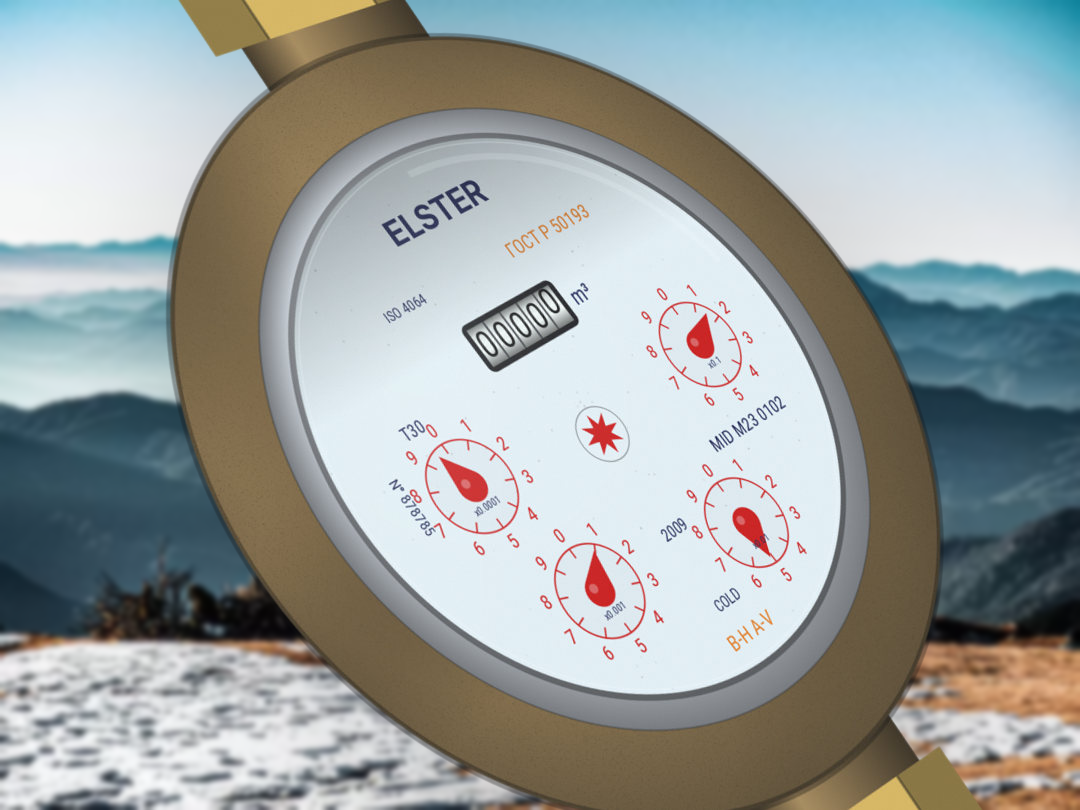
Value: 0.1509 m³
